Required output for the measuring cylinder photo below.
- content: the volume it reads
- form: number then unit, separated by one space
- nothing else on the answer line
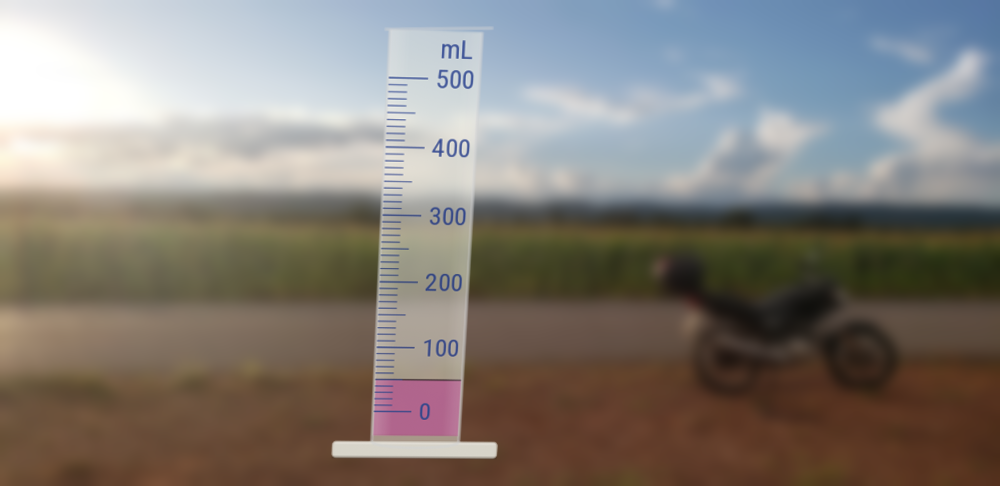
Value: 50 mL
